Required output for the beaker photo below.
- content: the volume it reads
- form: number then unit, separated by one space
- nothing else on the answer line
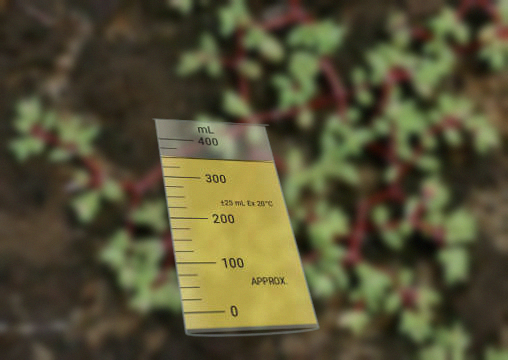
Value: 350 mL
